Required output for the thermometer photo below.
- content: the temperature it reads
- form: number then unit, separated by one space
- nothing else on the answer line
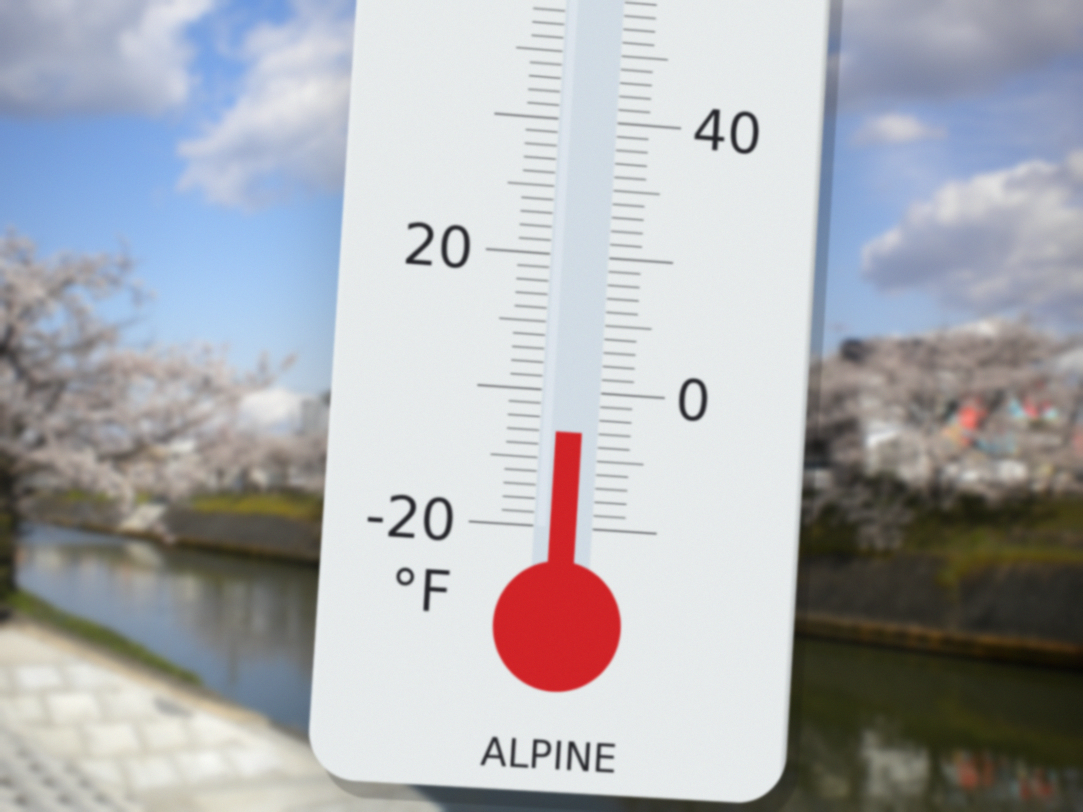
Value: -6 °F
